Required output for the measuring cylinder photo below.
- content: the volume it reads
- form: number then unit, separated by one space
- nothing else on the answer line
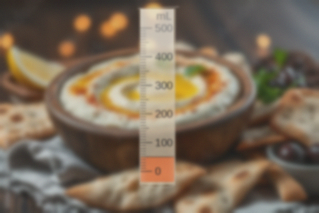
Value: 50 mL
